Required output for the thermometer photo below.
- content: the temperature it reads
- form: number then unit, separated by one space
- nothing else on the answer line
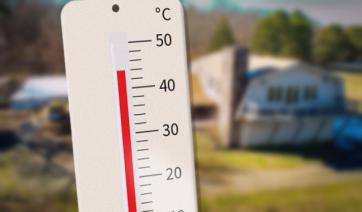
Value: 44 °C
